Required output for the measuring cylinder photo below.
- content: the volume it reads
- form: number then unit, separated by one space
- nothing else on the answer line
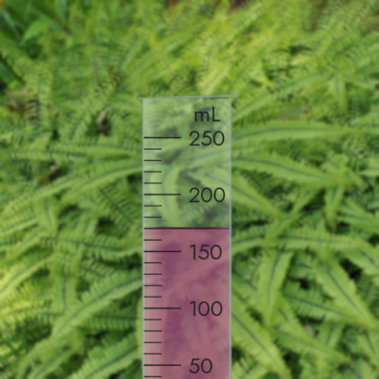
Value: 170 mL
